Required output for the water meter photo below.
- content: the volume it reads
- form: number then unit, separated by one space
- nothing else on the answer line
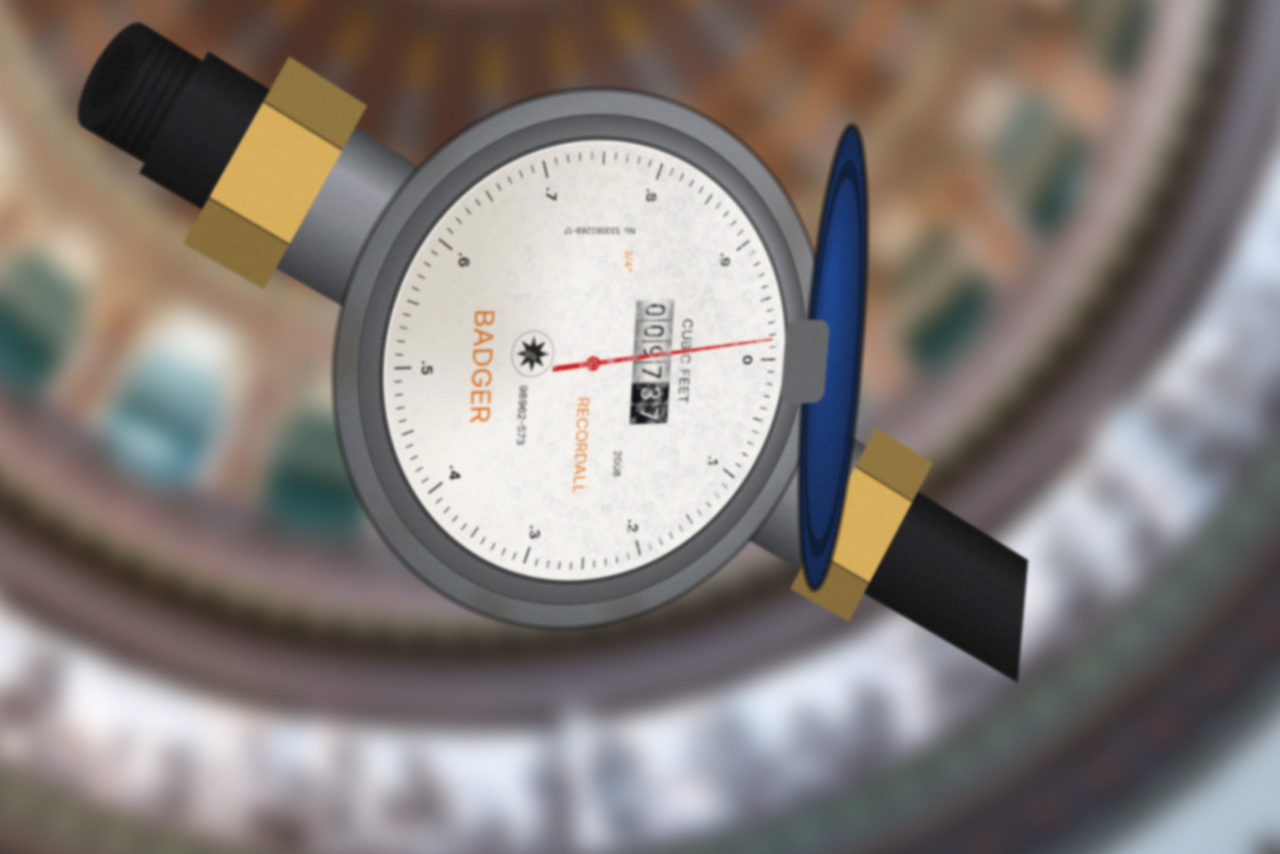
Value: 9736.98 ft³
